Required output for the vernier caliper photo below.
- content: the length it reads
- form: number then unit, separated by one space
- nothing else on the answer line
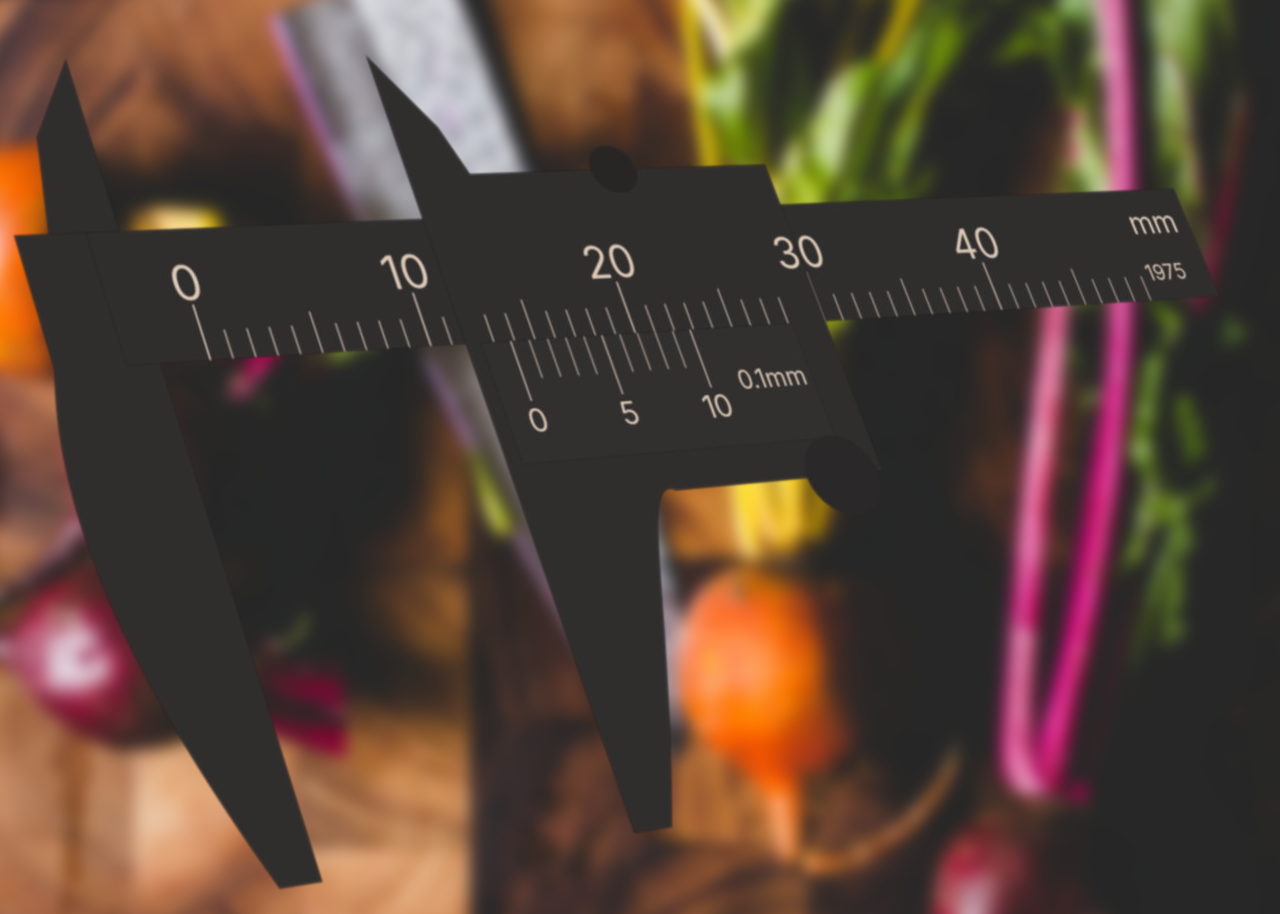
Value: 13.8 mm
